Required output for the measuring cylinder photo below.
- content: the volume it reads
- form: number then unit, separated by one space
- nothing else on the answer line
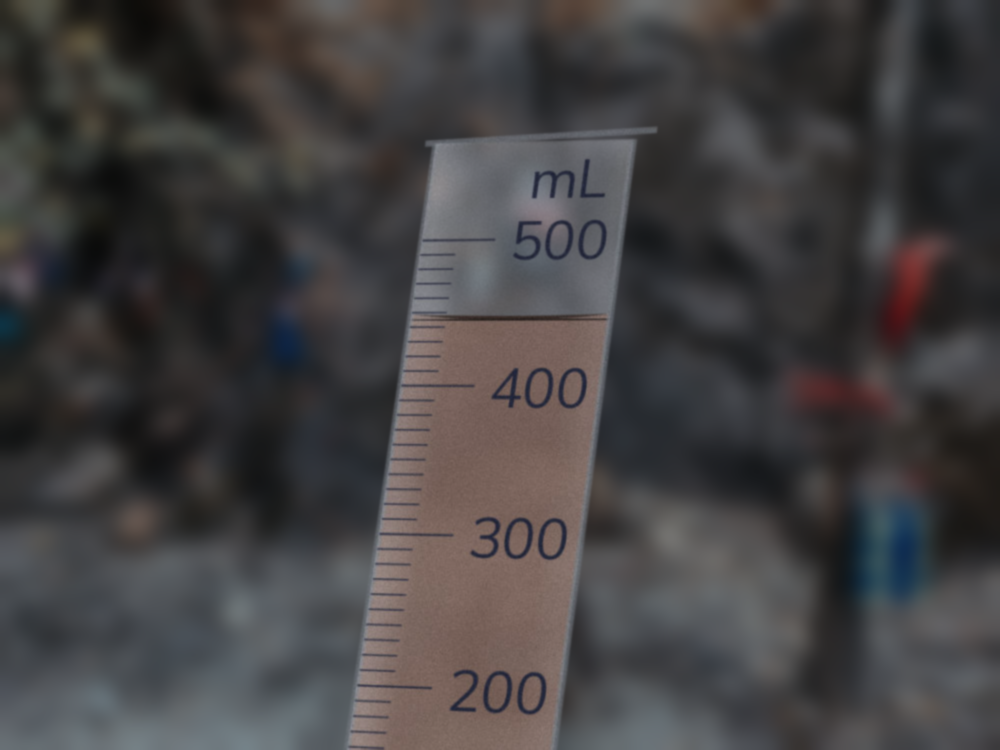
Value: 445 mL
